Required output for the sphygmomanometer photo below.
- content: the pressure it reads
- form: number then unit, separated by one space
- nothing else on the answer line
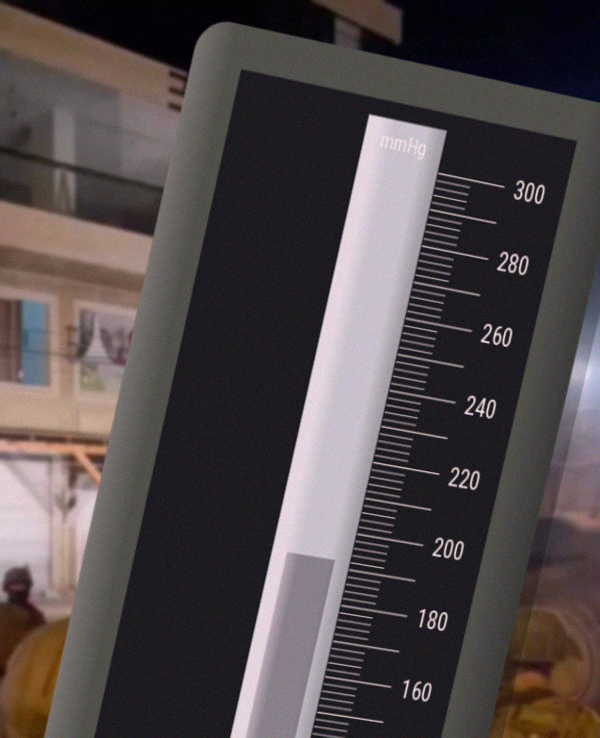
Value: 192 mmHg
